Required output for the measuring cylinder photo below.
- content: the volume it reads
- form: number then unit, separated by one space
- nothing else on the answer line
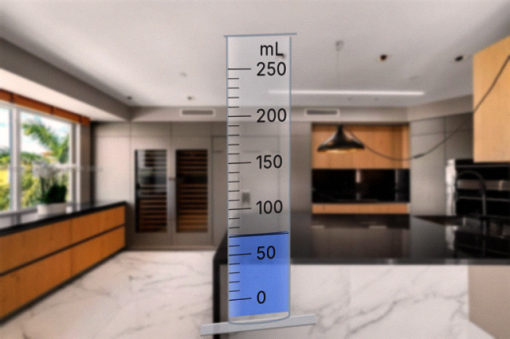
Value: 70 mL
